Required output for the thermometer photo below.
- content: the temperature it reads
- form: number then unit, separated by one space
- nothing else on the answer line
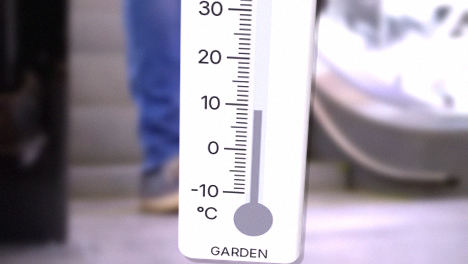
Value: 9 °C
